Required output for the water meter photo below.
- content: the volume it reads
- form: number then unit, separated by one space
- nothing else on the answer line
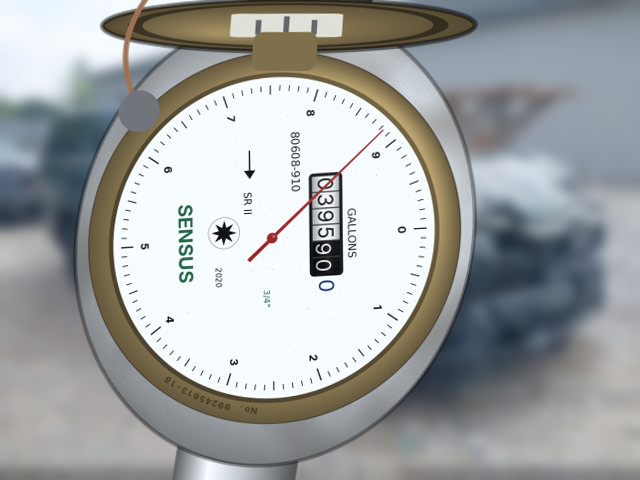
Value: 395898.8 gal
